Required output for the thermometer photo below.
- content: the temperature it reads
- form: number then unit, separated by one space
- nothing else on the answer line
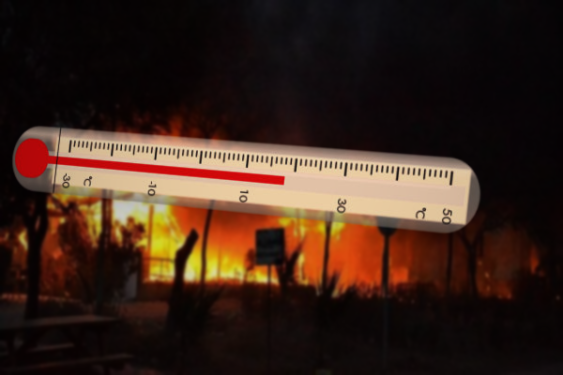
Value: 18 °C
